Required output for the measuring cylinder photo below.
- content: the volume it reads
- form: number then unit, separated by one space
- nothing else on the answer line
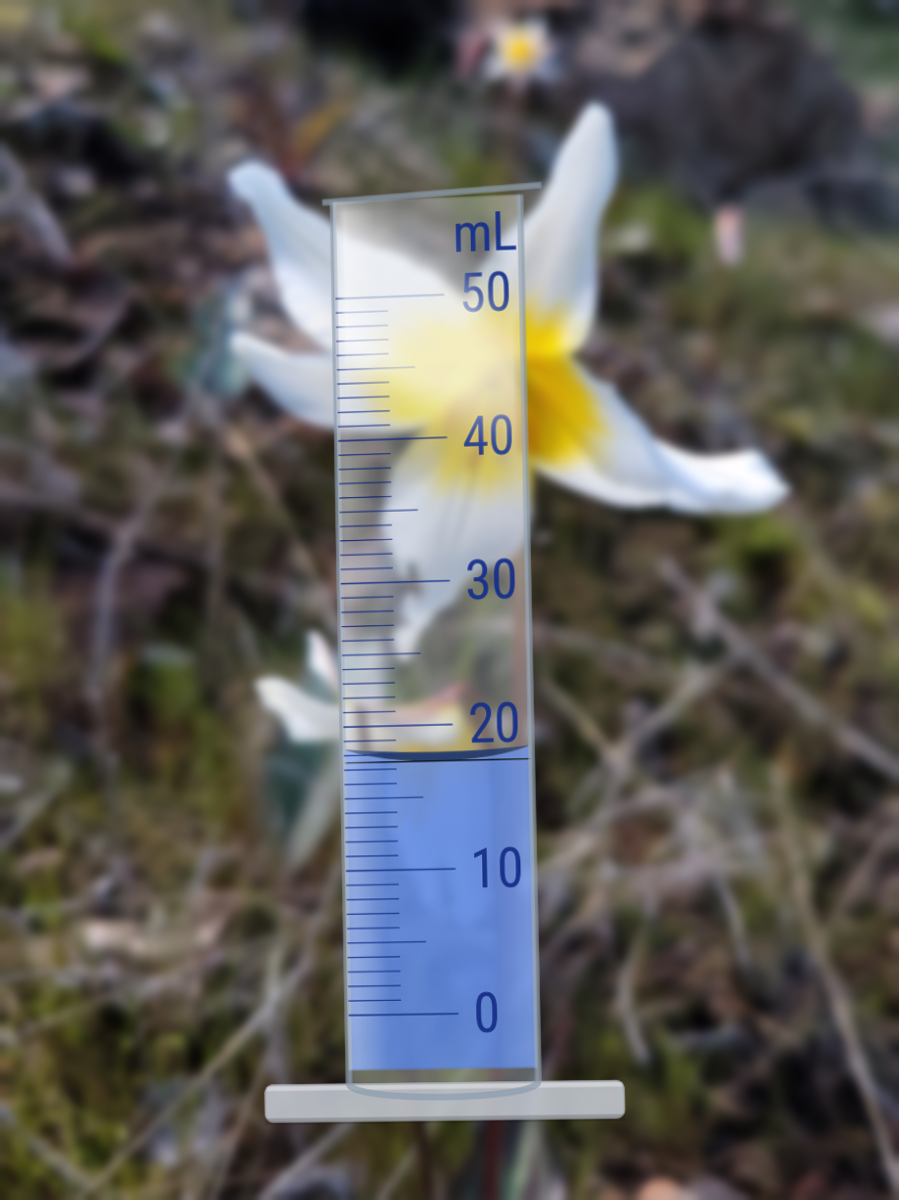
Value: 17.5 mL
